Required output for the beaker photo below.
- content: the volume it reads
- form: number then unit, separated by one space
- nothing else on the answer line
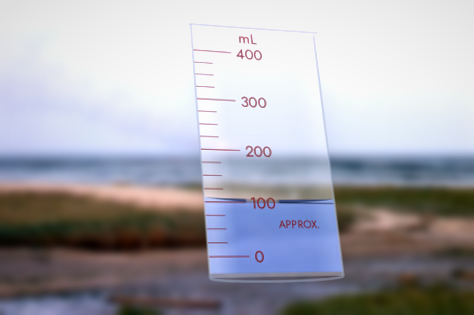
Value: 100 mL
